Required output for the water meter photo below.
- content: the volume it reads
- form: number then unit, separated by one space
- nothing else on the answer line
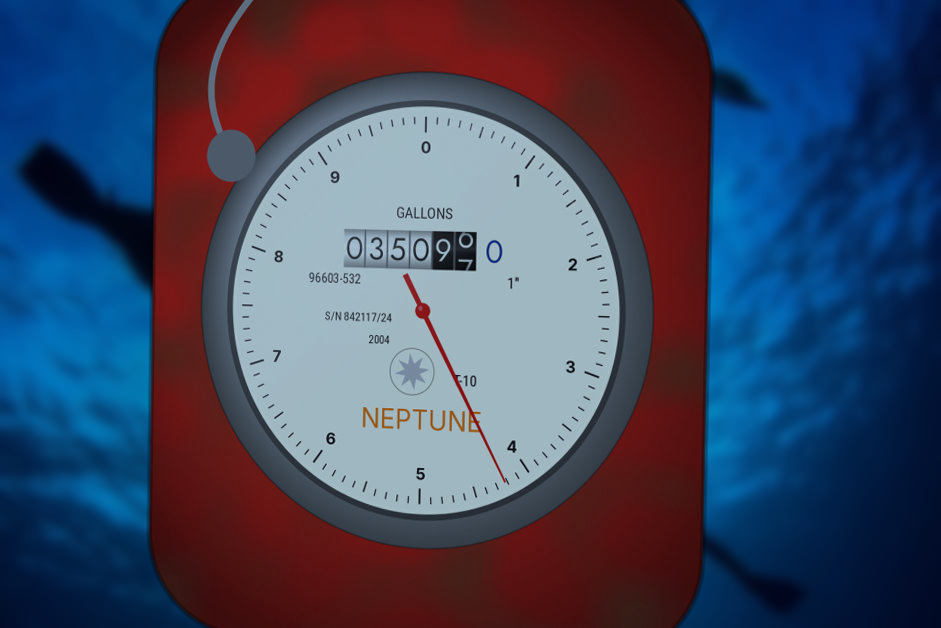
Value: 350964.2 gal
